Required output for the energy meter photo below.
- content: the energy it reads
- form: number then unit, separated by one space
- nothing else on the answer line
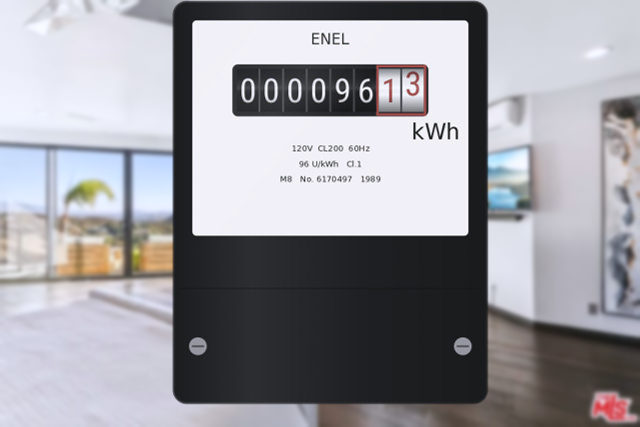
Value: 96.13 kWh
